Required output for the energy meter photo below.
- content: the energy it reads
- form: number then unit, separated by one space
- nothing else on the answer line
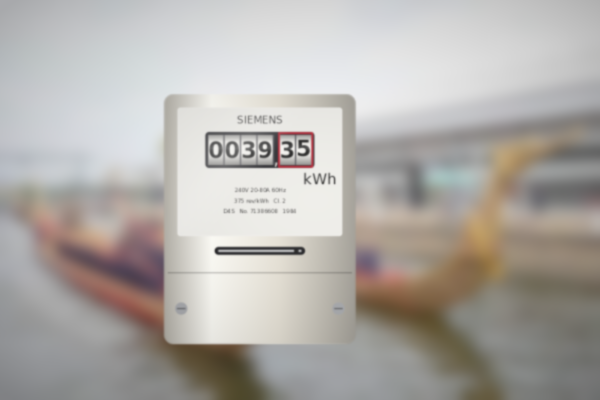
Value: 39.35 kWh
